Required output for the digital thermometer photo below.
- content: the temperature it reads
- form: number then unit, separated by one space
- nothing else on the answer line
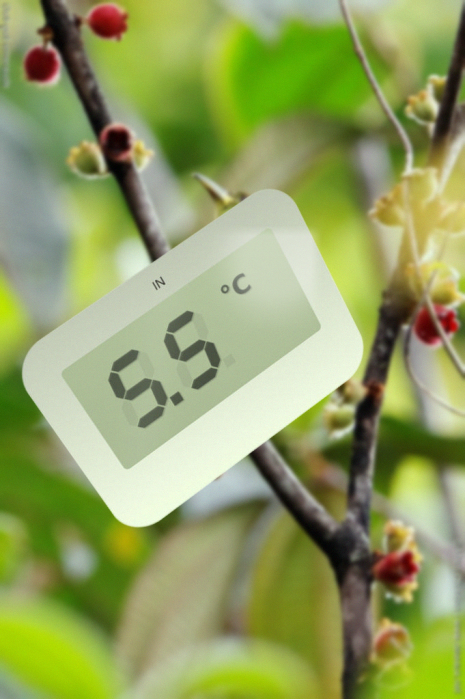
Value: 5.5 °C
